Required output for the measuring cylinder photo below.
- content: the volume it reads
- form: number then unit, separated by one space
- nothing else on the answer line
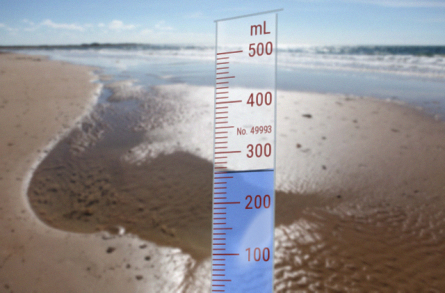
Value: 260 mL
